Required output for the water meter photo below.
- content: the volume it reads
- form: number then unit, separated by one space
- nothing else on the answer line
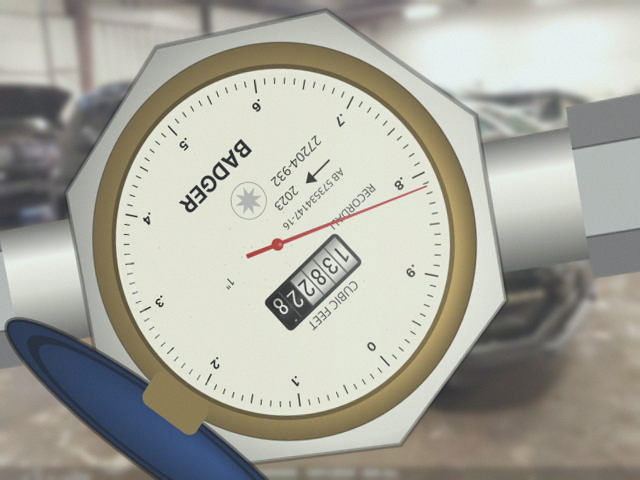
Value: 138227.81 ft³
